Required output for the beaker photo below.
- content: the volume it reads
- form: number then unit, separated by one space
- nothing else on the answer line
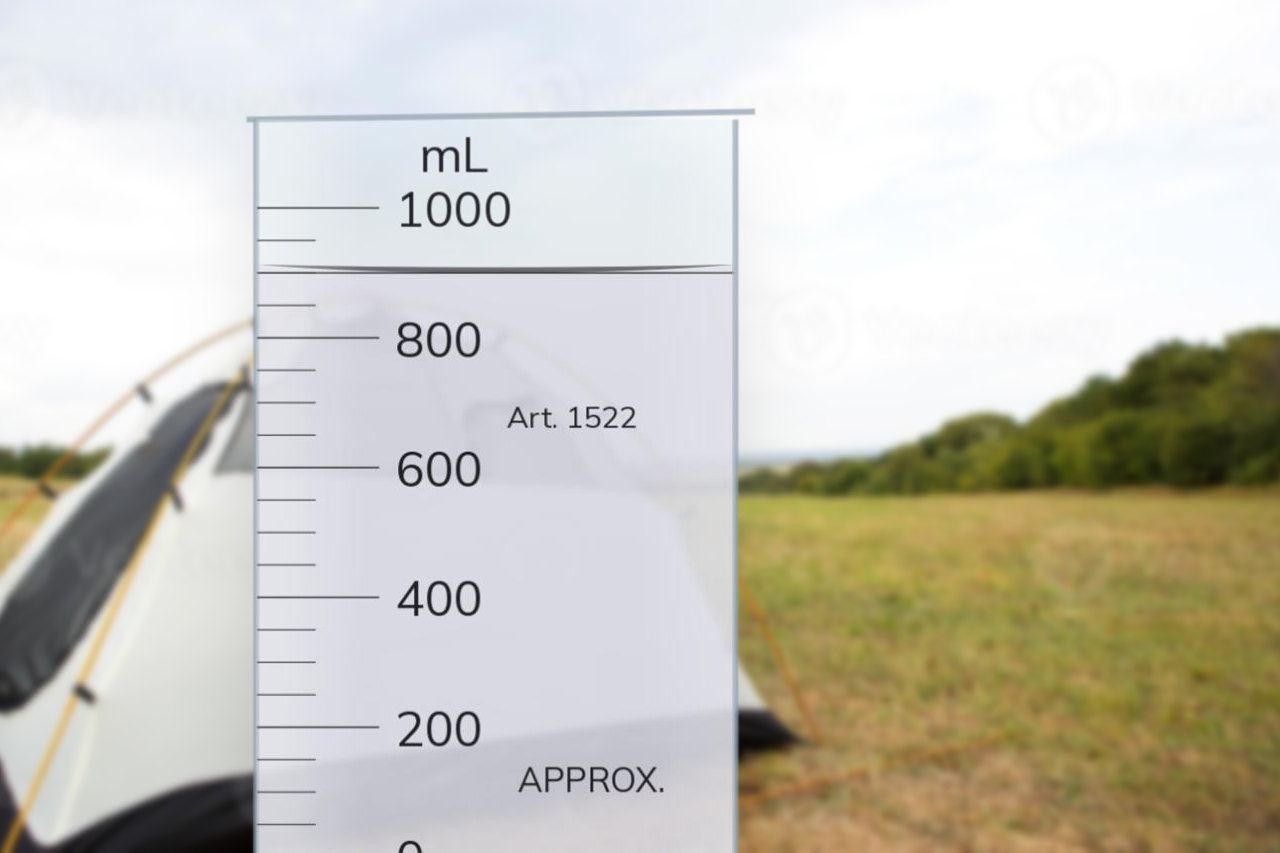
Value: 900 mL
